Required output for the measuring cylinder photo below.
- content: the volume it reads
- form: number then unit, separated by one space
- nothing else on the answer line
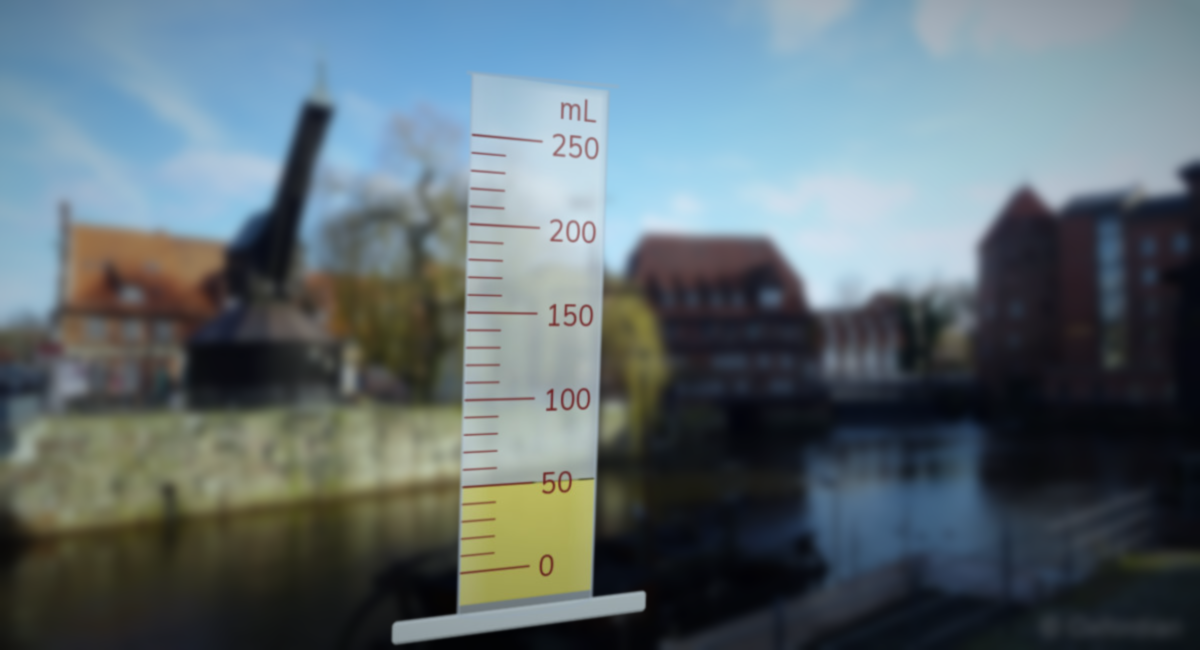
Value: 50 mL
